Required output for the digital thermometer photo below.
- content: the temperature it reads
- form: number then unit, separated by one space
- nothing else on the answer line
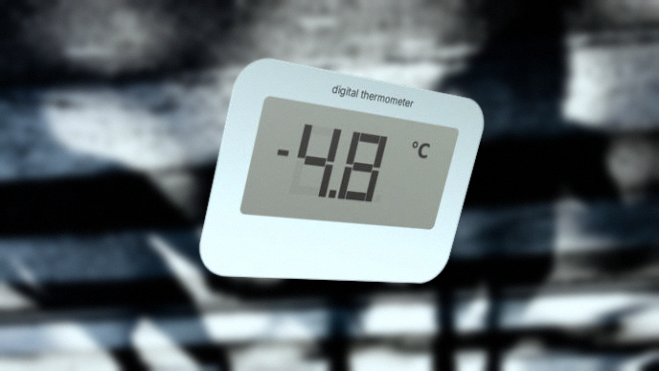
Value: -4.8 °C
